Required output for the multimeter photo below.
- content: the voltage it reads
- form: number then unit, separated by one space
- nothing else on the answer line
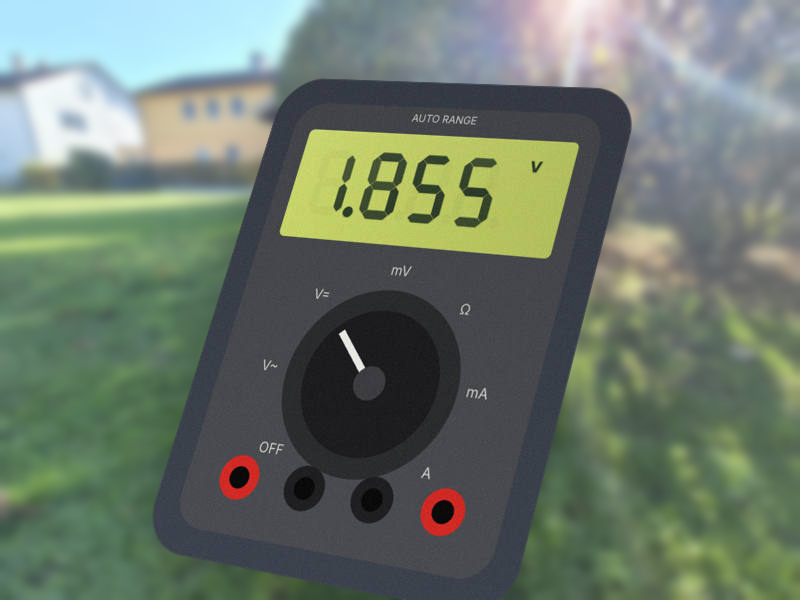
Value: 1.855 V
